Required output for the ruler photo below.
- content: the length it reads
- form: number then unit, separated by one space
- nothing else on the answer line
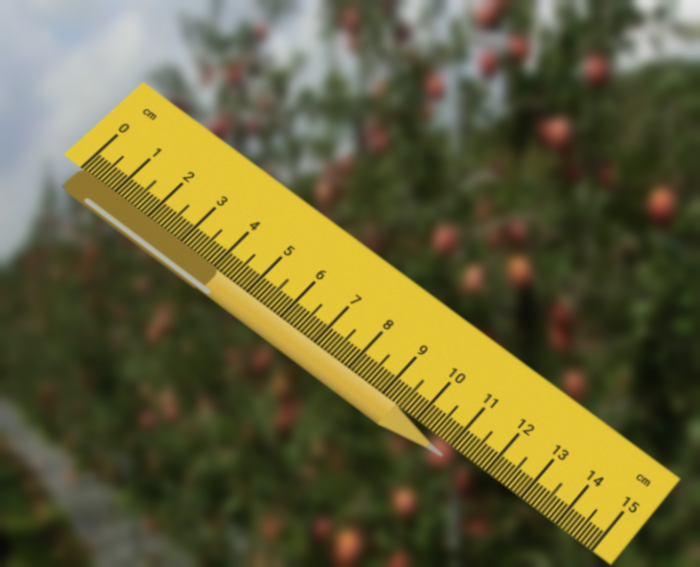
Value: 11 cm
